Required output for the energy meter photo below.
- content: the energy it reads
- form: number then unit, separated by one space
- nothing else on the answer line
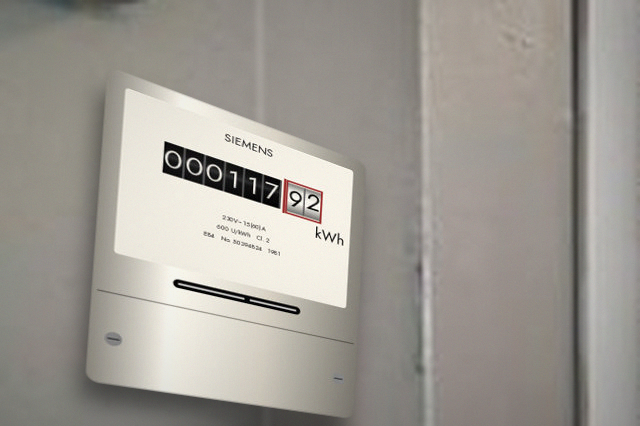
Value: 117.92 kWh
